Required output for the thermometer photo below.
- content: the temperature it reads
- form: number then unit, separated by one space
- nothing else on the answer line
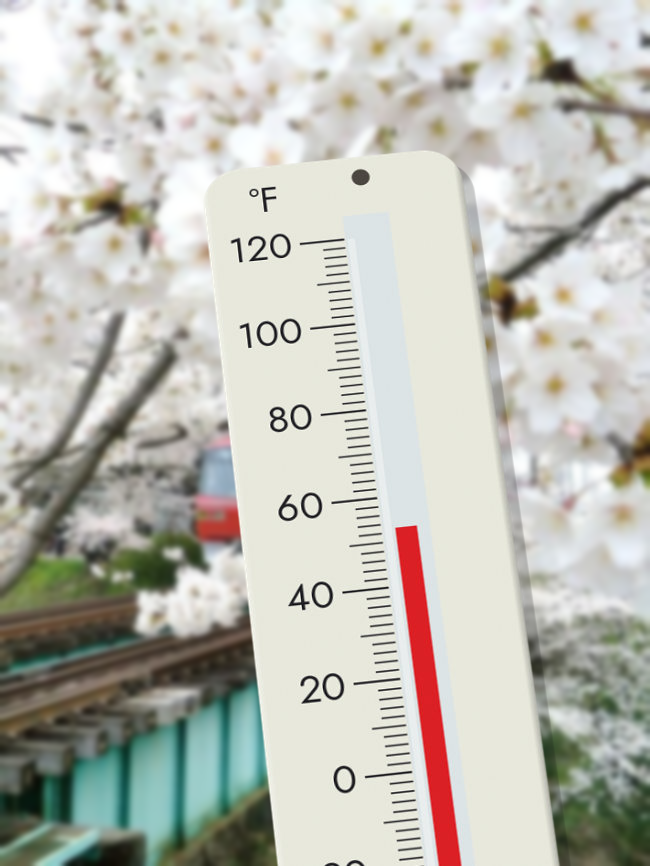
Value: 53 °F
